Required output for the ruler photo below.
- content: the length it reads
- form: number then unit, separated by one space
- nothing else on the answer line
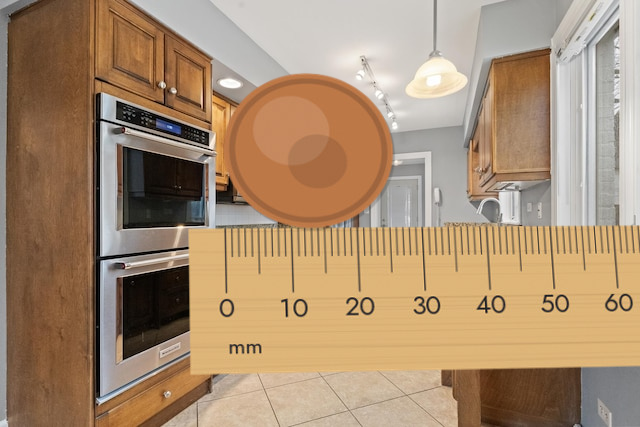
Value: 26 mm
